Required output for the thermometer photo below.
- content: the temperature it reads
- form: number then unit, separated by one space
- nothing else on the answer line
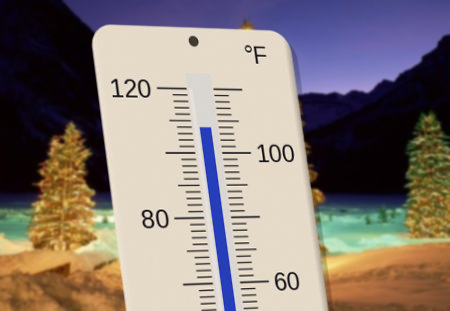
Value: 108 °F
